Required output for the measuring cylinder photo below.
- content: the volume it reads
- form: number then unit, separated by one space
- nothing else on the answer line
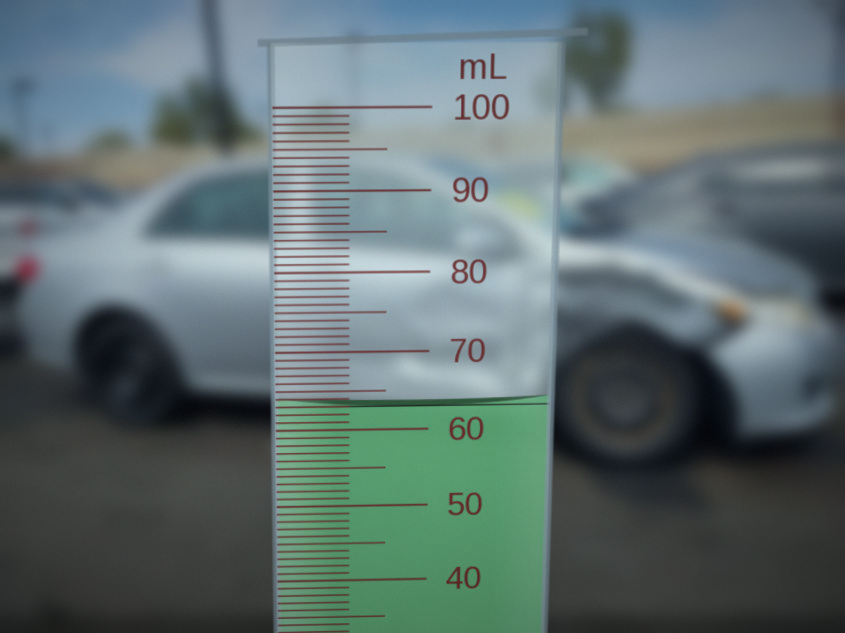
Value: 63 mL
